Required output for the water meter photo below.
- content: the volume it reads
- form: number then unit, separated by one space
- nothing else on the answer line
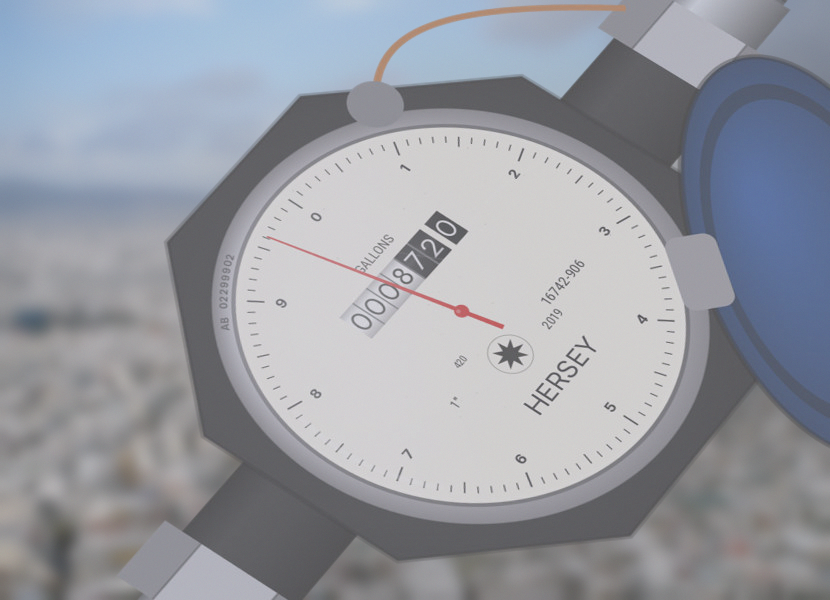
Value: 8719.6 gal
